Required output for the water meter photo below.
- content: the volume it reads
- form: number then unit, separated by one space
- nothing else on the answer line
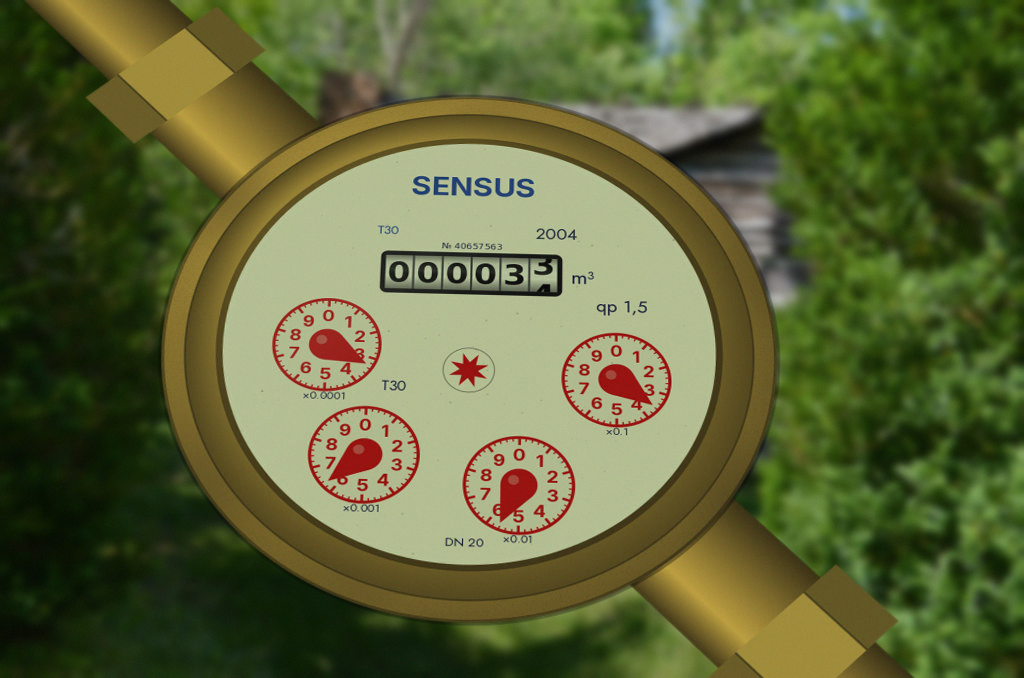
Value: 33.3563 m³
